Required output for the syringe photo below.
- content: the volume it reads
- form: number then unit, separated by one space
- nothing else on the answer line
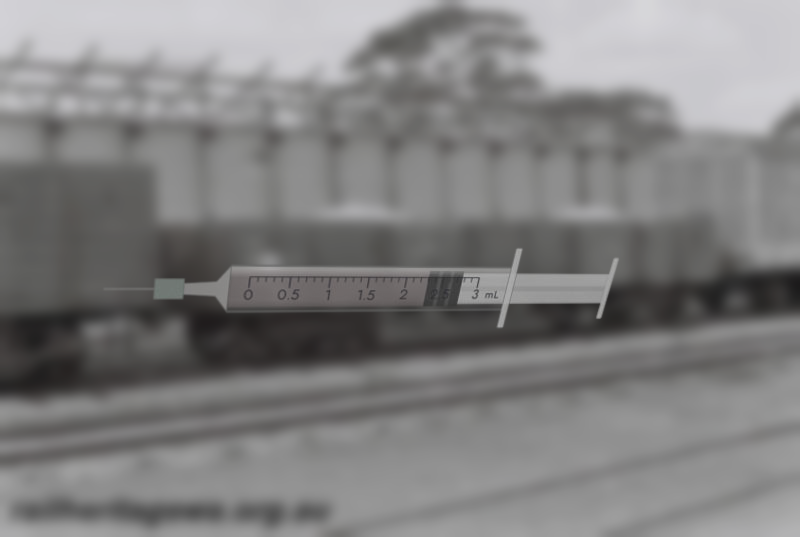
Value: 2.3 mL
